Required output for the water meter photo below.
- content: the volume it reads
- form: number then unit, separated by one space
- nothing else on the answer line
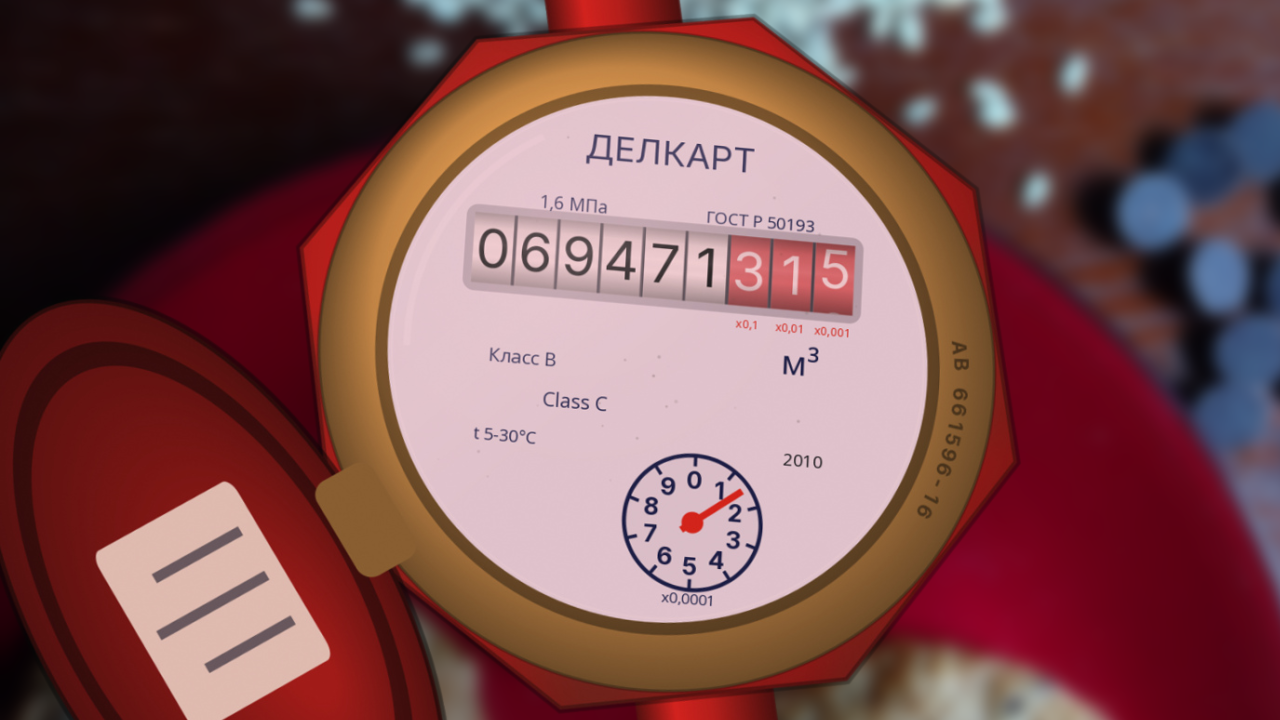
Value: 69471.3151 m³
